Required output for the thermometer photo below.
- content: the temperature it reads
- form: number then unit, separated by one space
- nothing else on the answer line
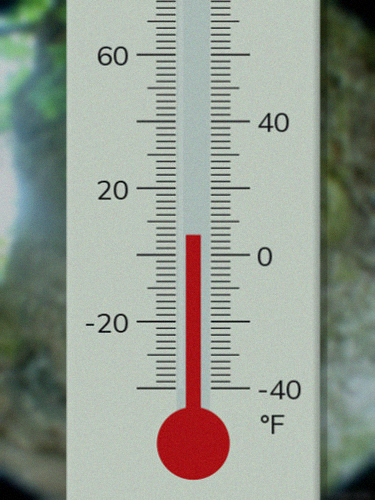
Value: 6 °F
